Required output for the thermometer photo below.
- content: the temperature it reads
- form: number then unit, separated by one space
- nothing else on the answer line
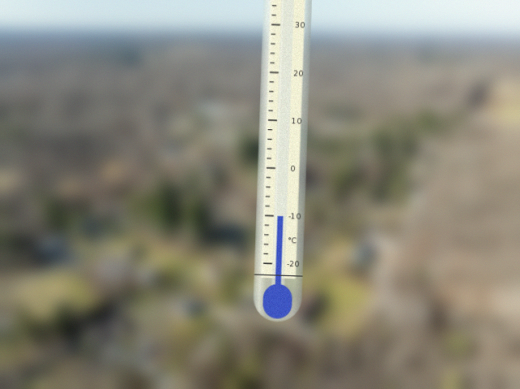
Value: -10 °C
